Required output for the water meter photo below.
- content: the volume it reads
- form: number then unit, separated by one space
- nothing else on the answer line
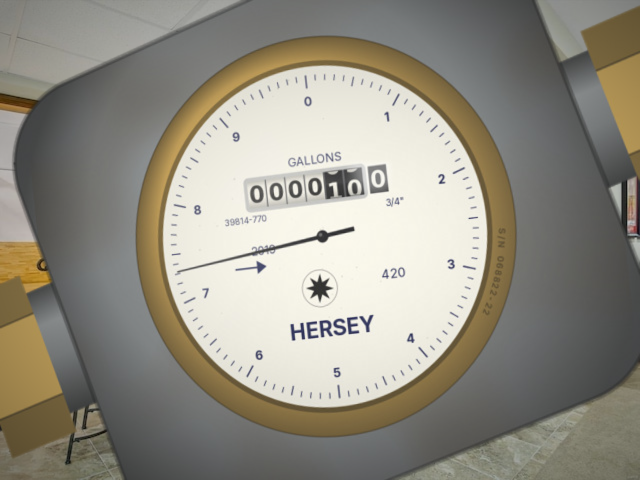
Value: 97.3 gal
